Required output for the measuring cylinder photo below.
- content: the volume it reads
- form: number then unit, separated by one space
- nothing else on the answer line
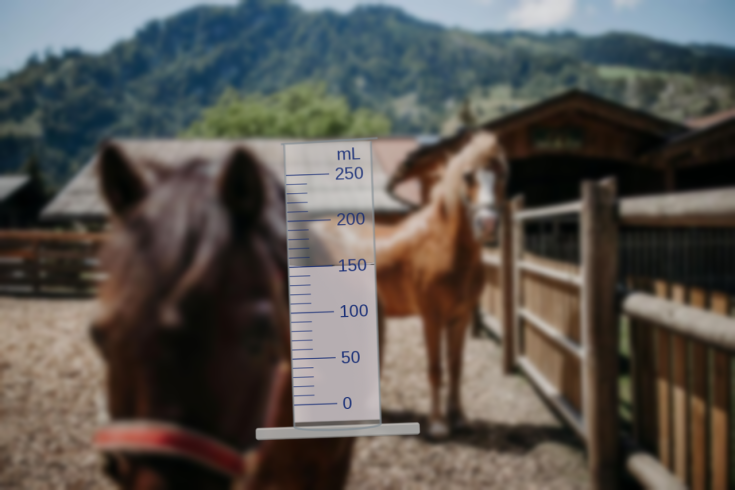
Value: 150 mL
